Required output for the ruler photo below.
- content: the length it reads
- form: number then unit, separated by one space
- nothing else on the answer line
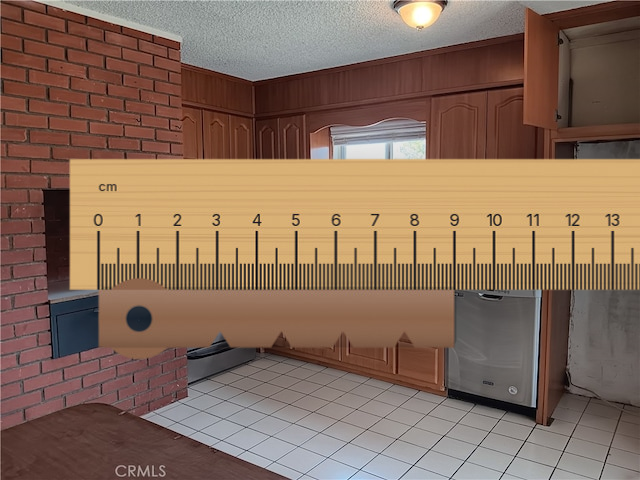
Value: 9 cm
